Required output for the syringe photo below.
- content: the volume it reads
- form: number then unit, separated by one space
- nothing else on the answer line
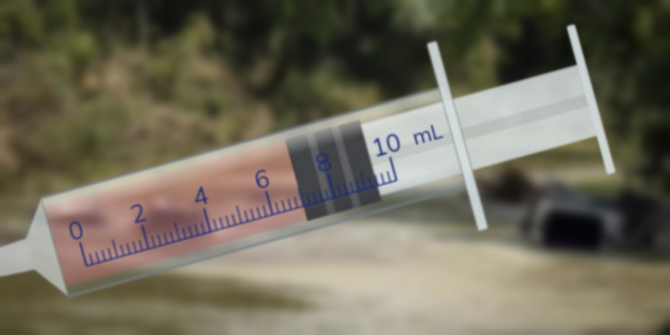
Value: 7 mL
